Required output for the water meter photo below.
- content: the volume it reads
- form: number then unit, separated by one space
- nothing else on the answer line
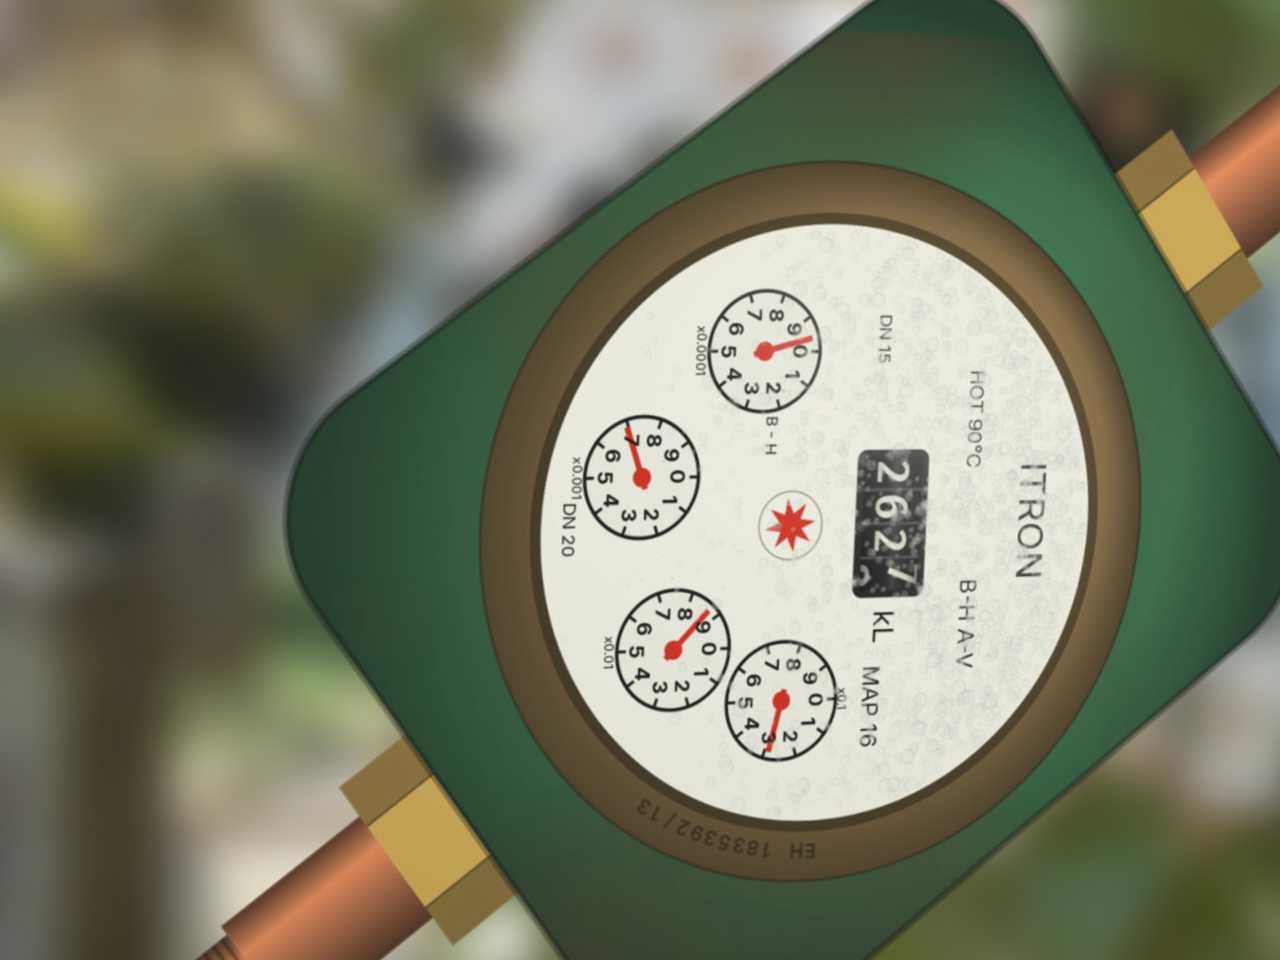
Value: 2627.2869 kL
